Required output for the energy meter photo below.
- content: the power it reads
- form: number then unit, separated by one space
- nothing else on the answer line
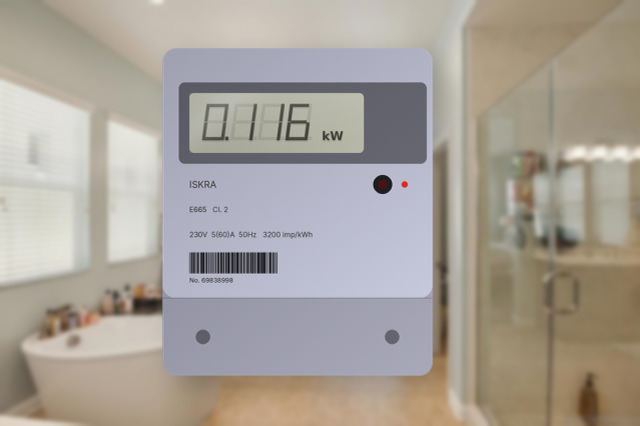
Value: 0.116 kW
